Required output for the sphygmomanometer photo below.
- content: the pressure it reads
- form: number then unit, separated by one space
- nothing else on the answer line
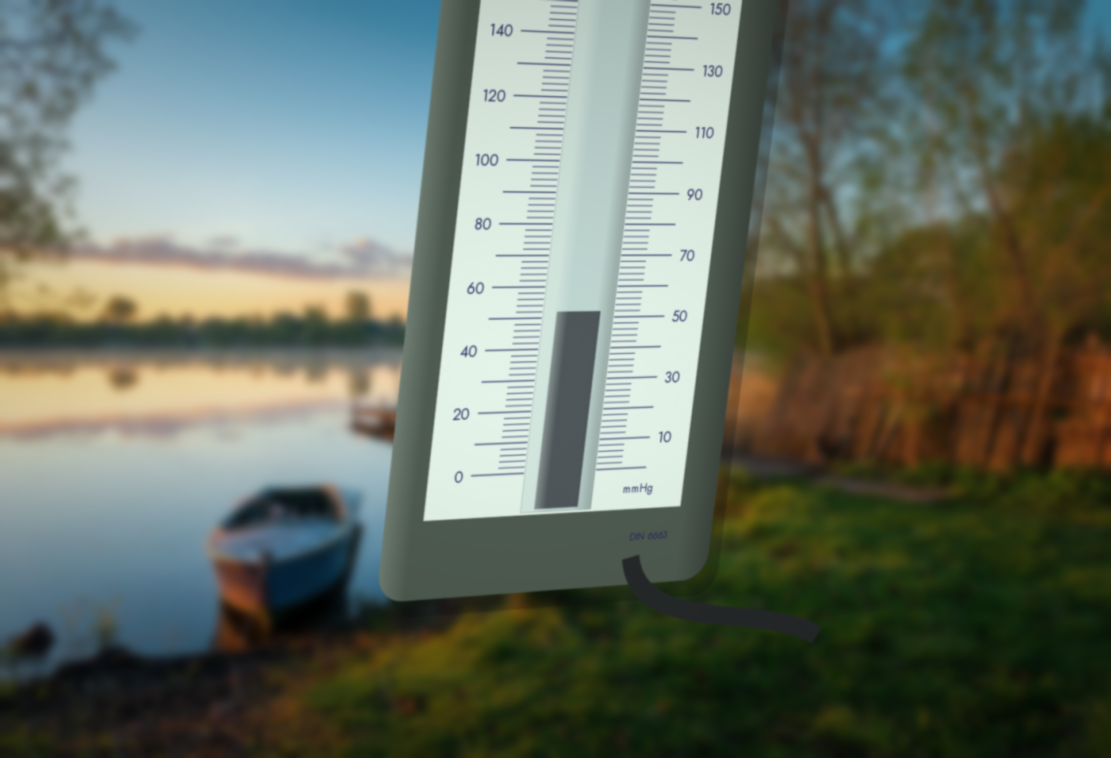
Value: 52 mmHg
